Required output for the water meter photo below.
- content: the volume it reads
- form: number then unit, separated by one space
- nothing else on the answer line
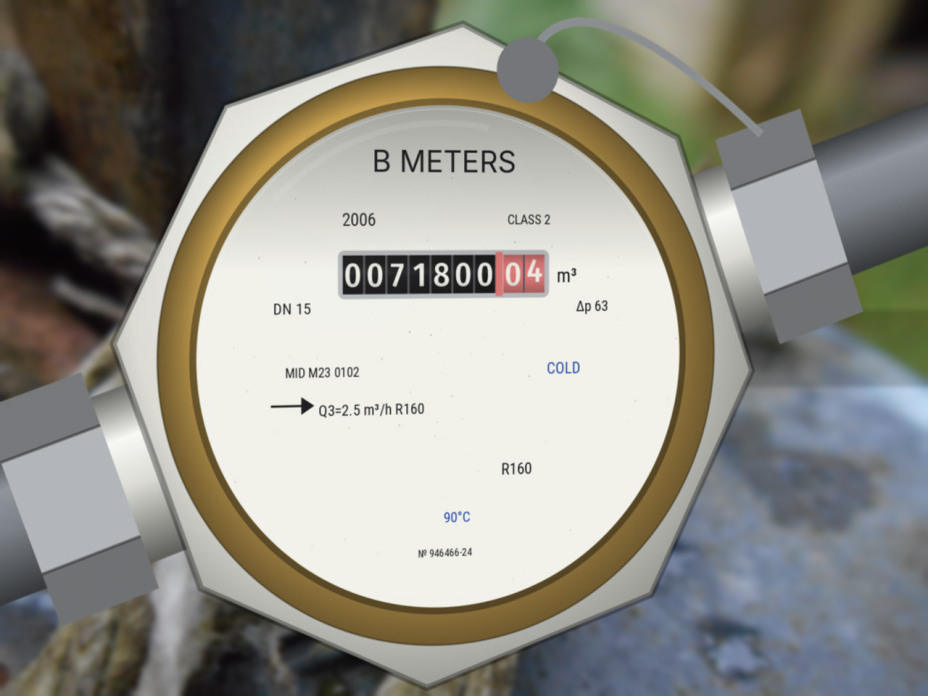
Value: 71800.04 m³
